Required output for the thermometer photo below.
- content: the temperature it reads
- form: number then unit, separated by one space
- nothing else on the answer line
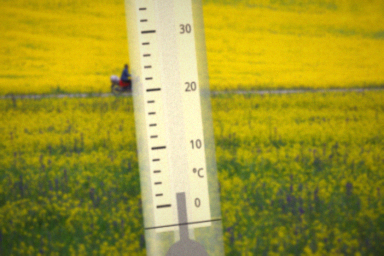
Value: 2 °C
